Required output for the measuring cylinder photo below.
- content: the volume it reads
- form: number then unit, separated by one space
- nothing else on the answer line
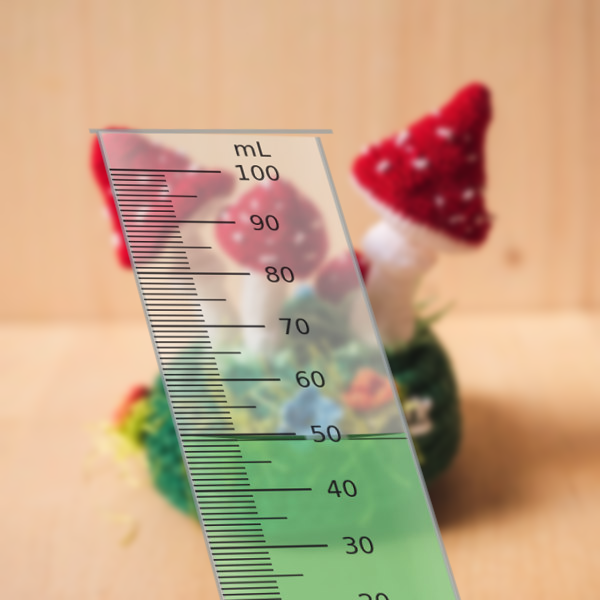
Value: 49 mL
